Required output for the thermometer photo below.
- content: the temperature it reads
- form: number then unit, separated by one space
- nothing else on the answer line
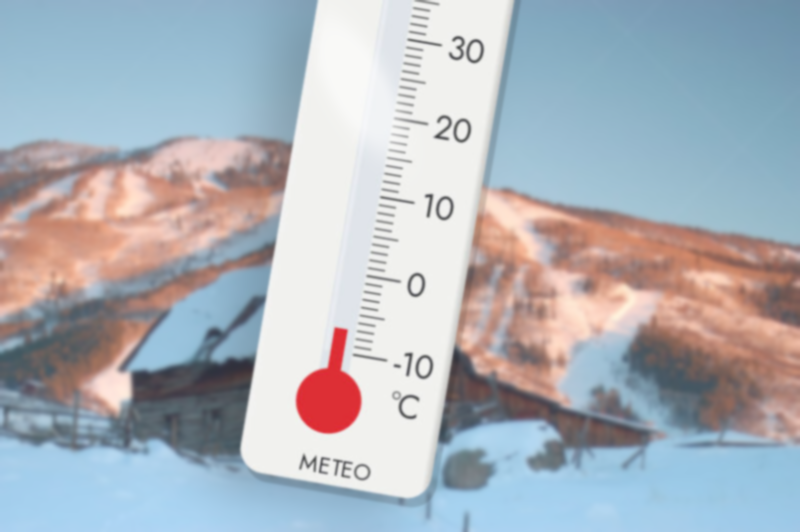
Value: -7 °C
